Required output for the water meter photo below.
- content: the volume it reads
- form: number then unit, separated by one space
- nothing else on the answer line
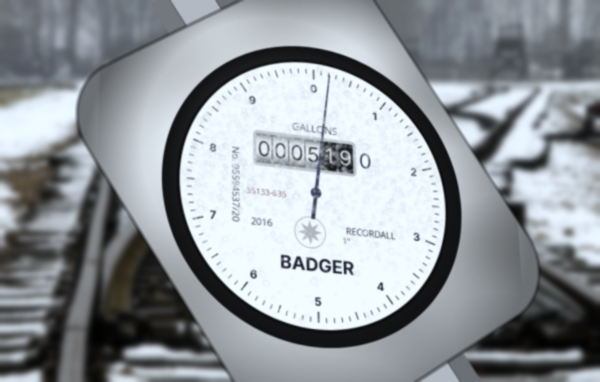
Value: 5190.2 gal
